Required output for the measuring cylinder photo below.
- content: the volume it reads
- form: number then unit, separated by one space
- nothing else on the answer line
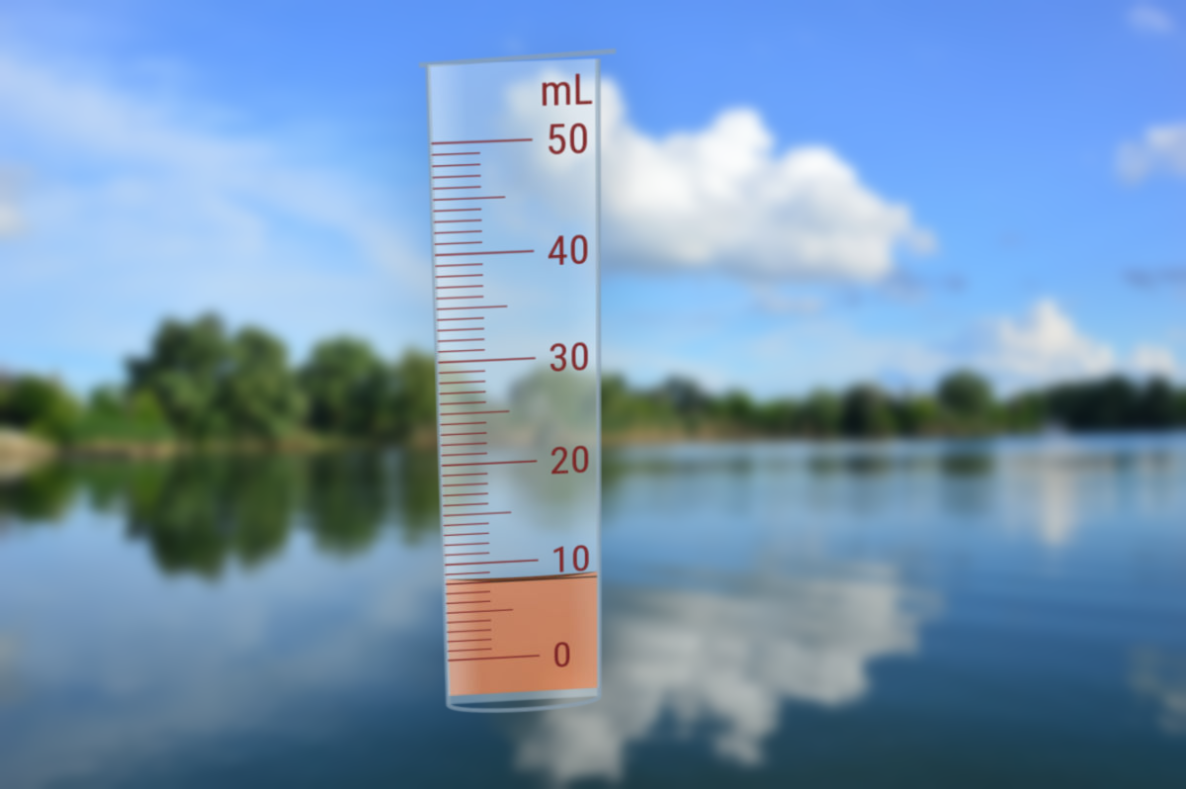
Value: 8 mL
